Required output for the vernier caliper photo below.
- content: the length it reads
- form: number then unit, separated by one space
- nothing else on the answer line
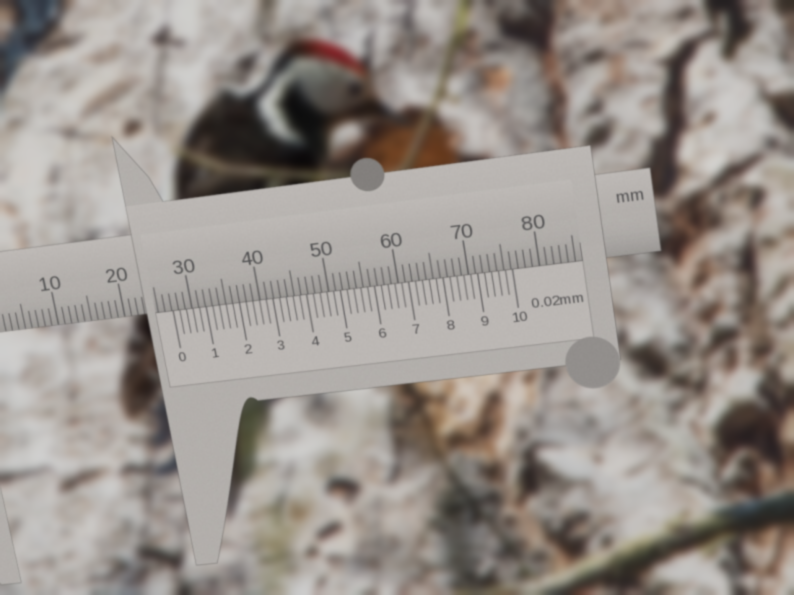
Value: 27.2 mm
